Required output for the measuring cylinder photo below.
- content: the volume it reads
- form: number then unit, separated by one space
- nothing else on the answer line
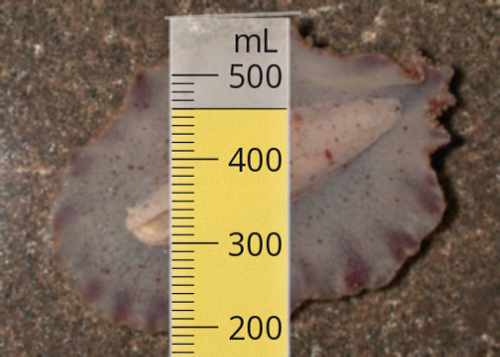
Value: 460 mL
